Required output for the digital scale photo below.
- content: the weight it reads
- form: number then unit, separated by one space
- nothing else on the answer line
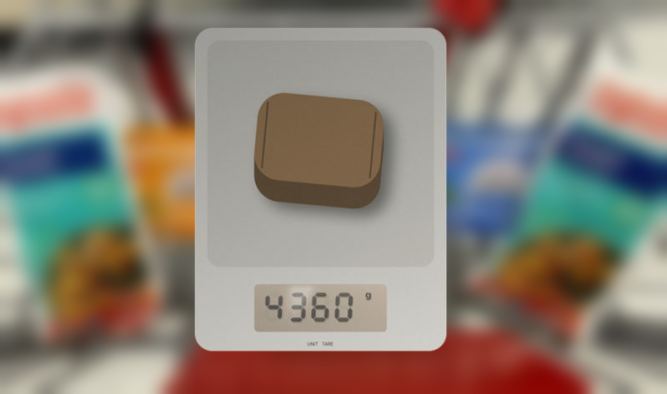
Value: 4360 g
